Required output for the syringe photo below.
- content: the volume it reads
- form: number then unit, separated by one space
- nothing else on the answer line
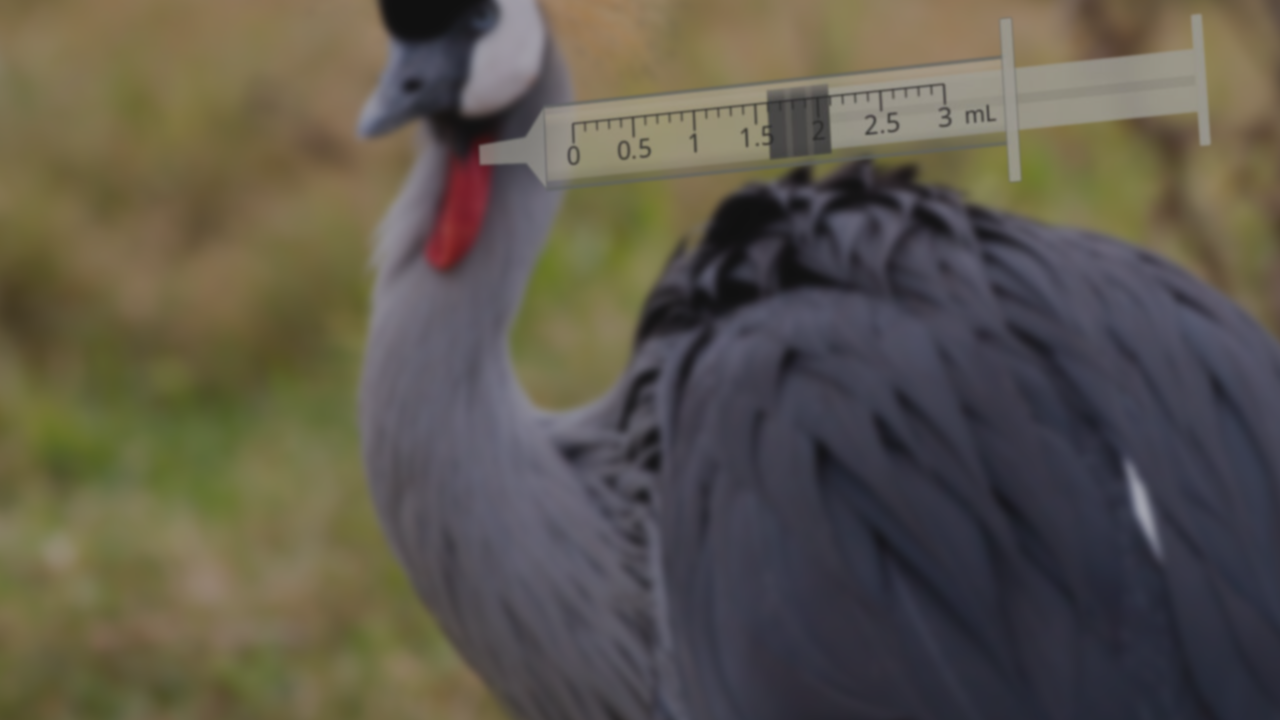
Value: 1.6 mL
